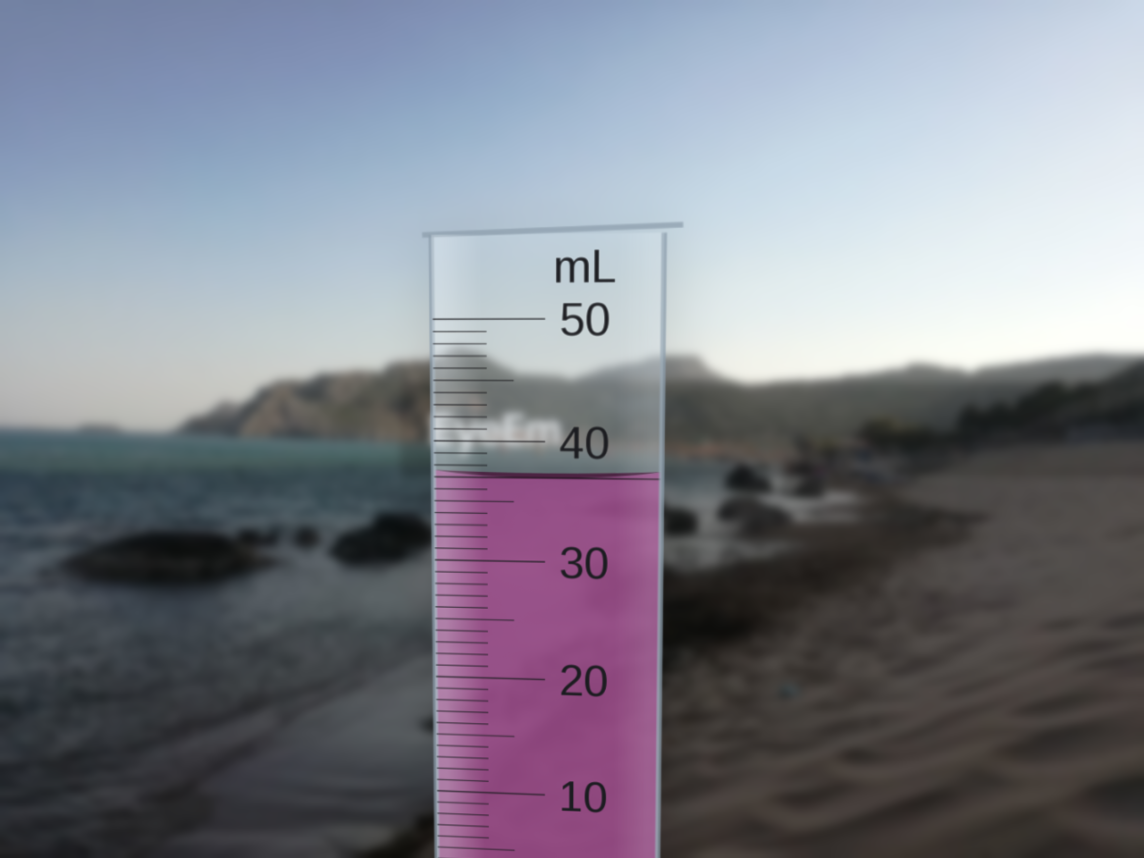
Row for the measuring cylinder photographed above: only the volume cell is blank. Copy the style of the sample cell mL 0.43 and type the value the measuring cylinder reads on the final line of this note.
mL 37
